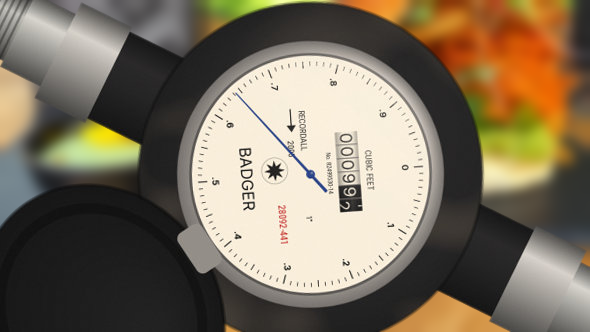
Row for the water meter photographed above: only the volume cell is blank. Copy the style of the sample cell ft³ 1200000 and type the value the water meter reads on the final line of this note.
ft³ 991.64
